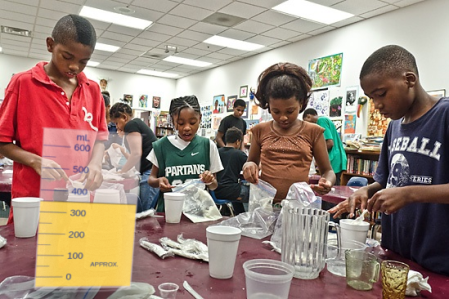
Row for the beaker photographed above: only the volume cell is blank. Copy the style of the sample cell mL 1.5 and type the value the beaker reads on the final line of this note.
mL 350
